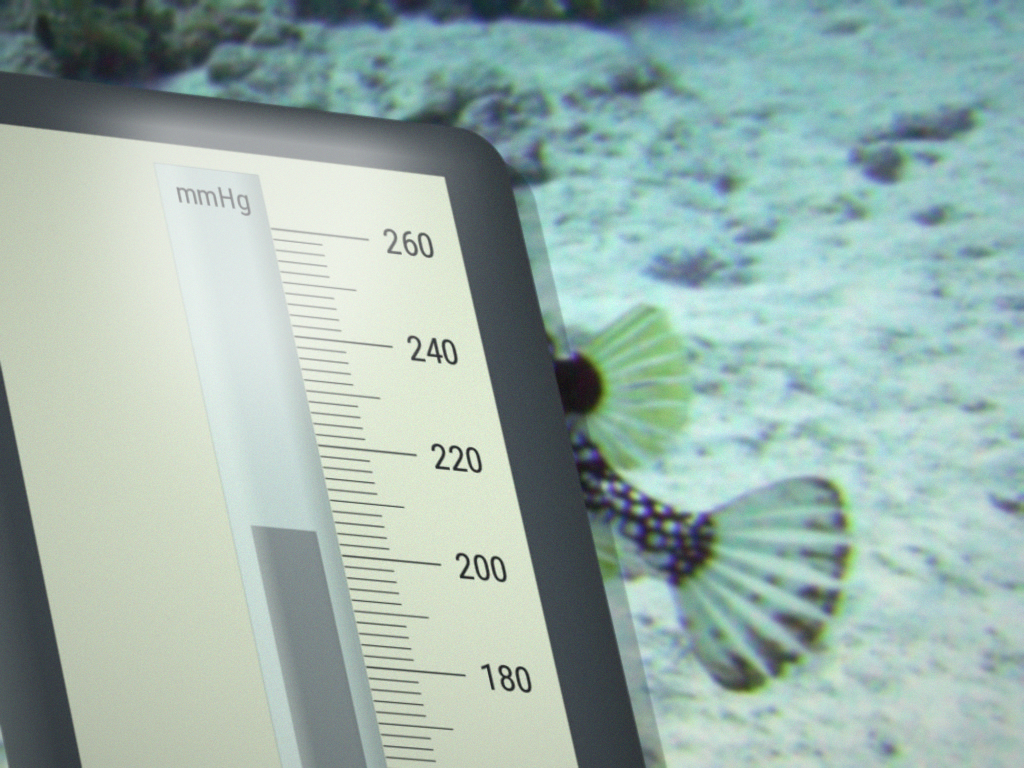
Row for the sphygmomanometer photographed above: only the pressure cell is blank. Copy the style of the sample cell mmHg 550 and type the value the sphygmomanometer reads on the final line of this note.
mmHg 204
